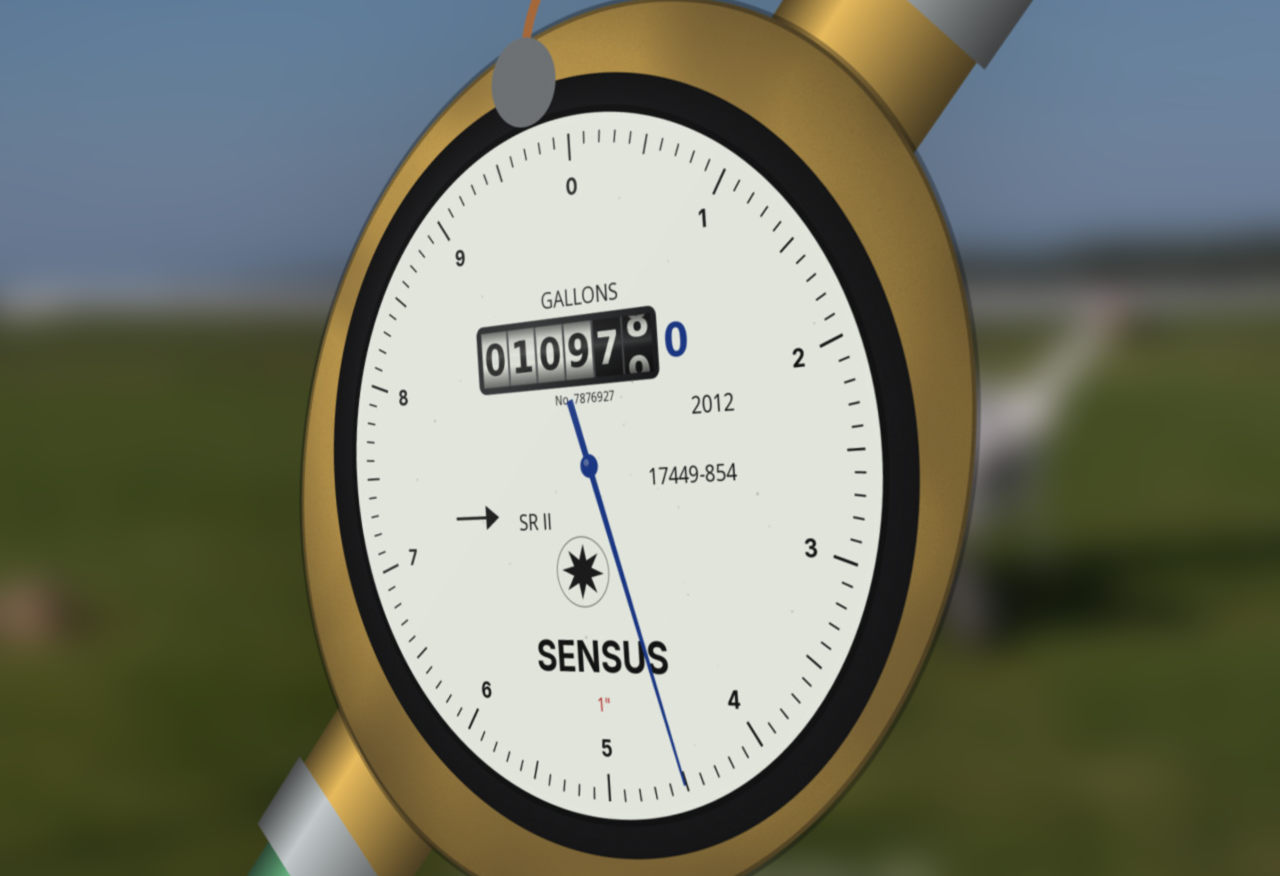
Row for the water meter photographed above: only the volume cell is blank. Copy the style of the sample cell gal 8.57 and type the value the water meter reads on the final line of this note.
gal 109784.5
